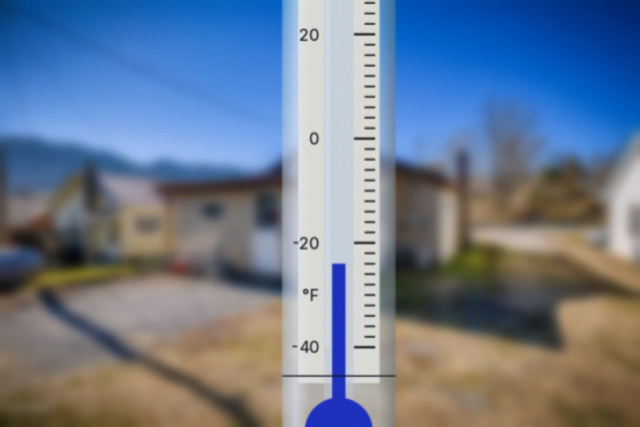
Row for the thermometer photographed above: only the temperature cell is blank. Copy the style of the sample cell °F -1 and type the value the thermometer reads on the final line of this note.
°F -24
